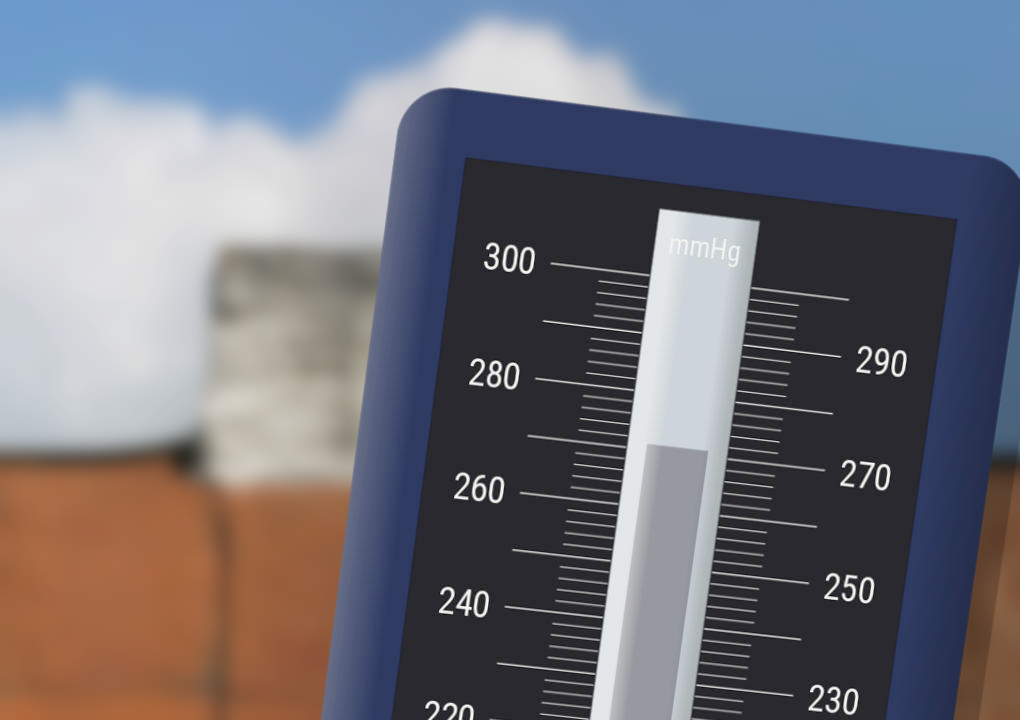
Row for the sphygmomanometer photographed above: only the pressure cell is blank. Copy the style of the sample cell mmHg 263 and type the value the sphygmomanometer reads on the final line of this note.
mmHg 271
